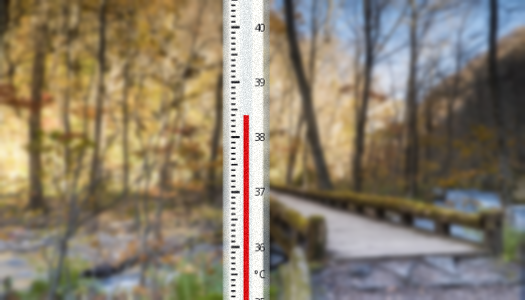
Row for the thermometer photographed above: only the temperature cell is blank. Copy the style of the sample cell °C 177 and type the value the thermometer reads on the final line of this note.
°C 38.4
